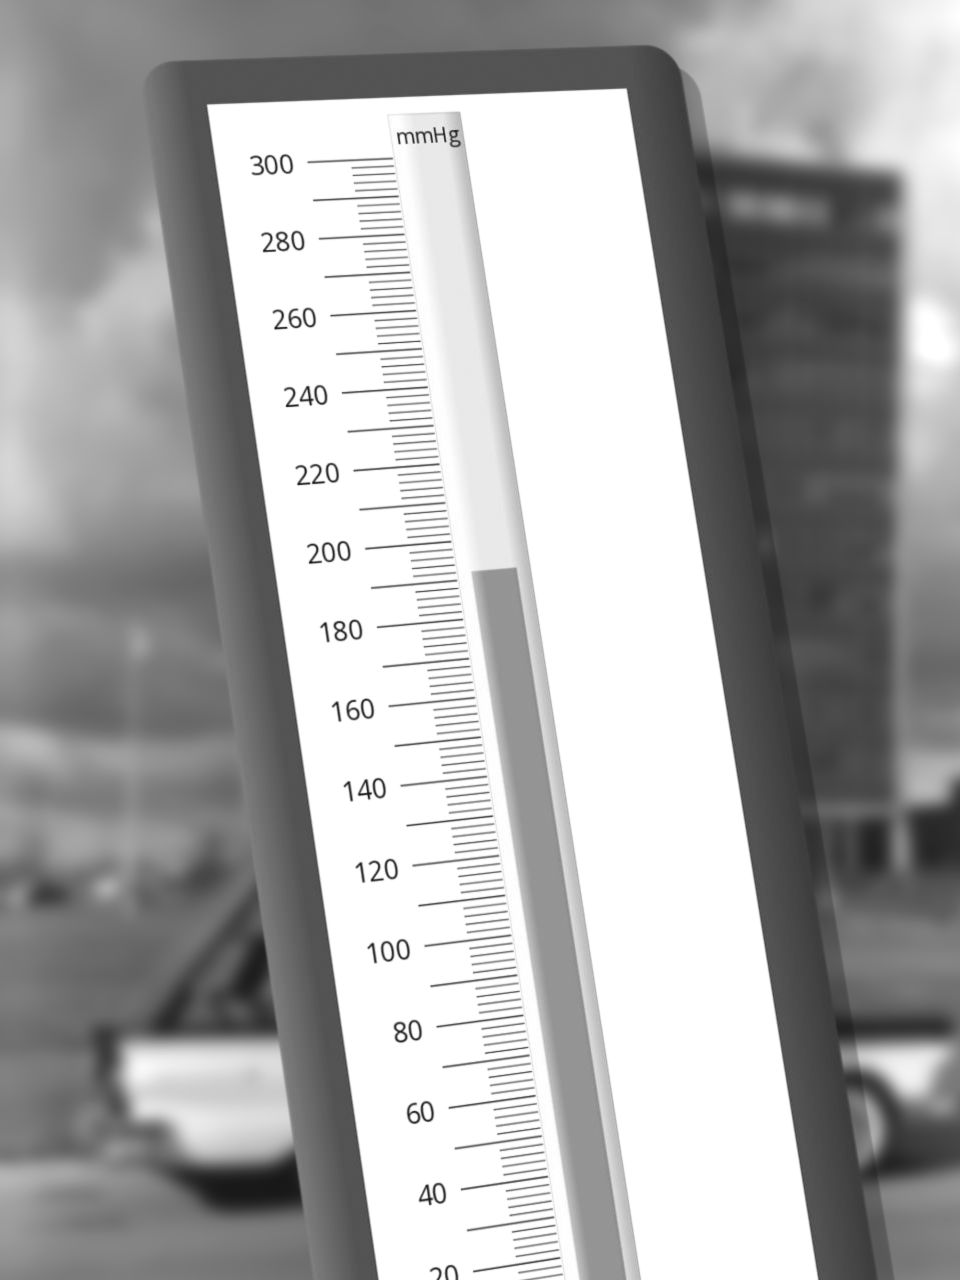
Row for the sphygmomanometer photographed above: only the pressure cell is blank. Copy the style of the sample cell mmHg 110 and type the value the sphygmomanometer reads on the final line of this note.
mmHg 192
